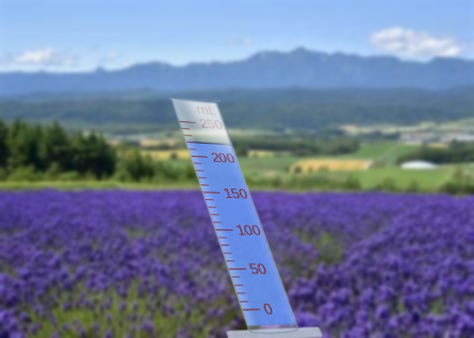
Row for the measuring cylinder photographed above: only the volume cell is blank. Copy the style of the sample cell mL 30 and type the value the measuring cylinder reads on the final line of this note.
mL 220
